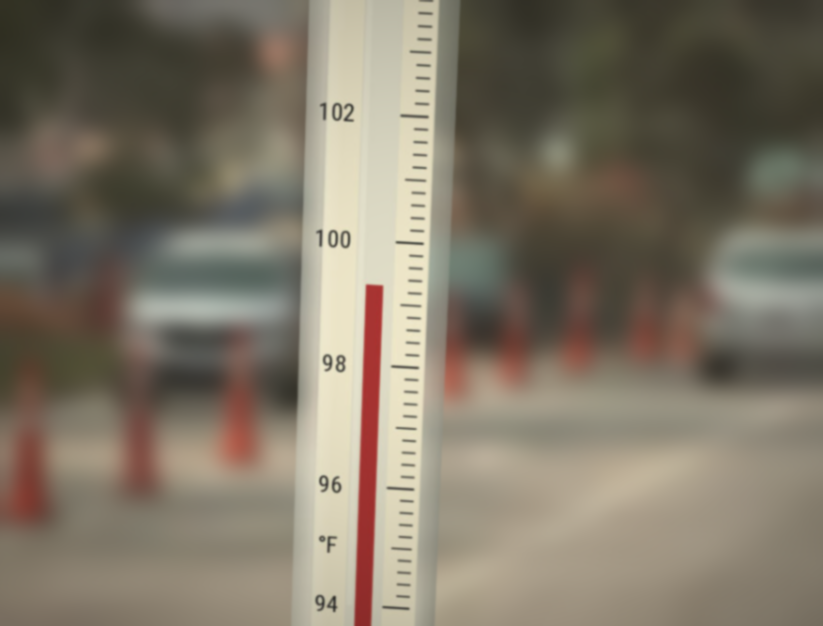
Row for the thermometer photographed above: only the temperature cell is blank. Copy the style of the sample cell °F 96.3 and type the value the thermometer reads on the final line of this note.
°F 99.3
